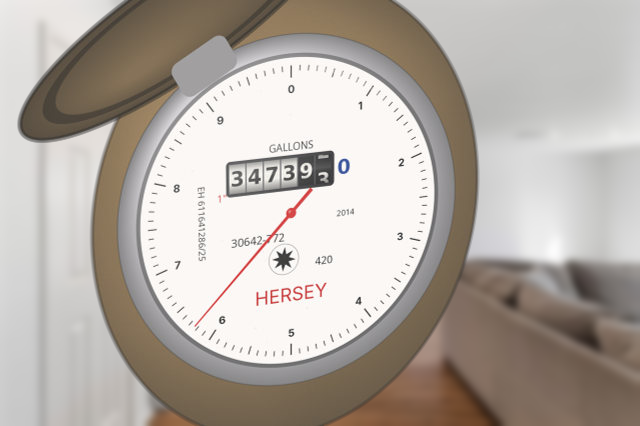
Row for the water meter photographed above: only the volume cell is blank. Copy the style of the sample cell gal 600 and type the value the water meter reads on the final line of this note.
gal 3473926.2
